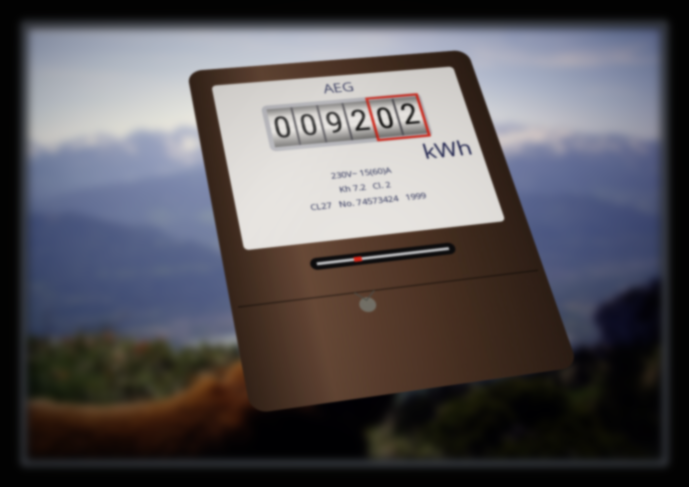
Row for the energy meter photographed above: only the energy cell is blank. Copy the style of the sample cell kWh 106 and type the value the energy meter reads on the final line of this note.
kWh 92.02
